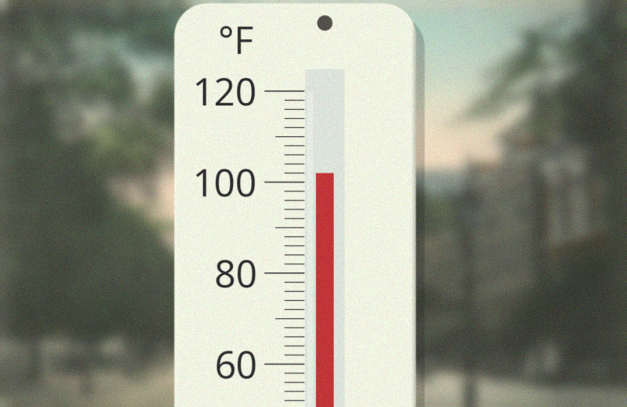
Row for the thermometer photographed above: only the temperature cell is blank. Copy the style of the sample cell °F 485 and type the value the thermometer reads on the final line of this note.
°F 102
